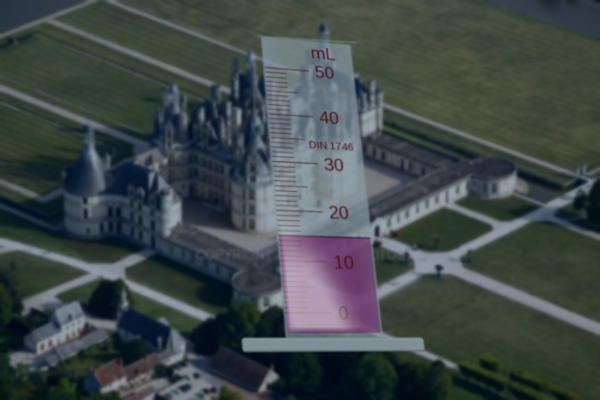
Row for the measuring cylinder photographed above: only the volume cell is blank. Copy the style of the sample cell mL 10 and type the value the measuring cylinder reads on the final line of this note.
mL 15
